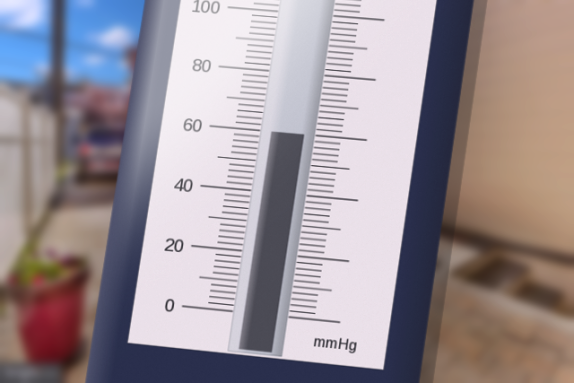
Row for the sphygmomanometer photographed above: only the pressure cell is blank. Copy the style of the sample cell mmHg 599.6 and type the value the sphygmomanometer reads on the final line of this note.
mmHg 60
